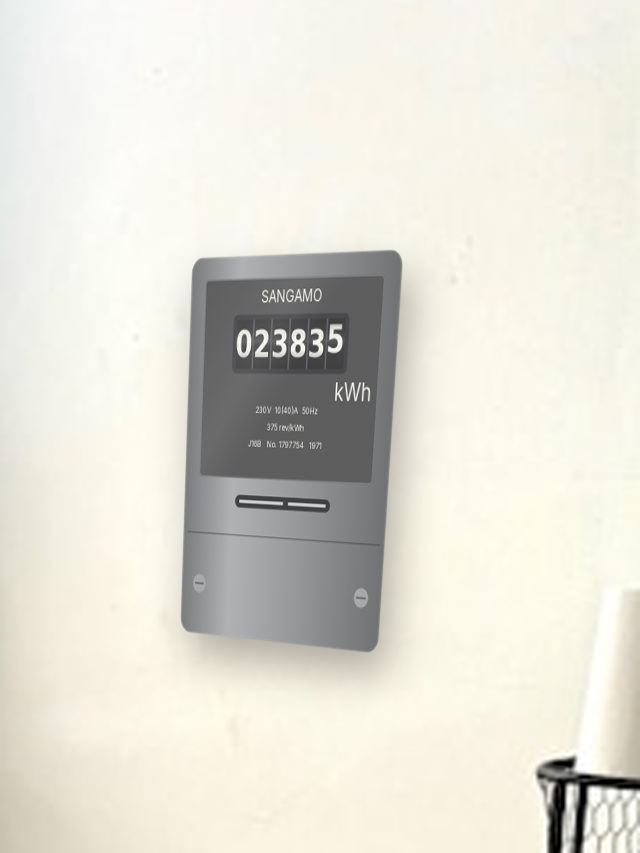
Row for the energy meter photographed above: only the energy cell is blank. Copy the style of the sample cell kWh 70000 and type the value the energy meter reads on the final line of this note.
kWh 23835
